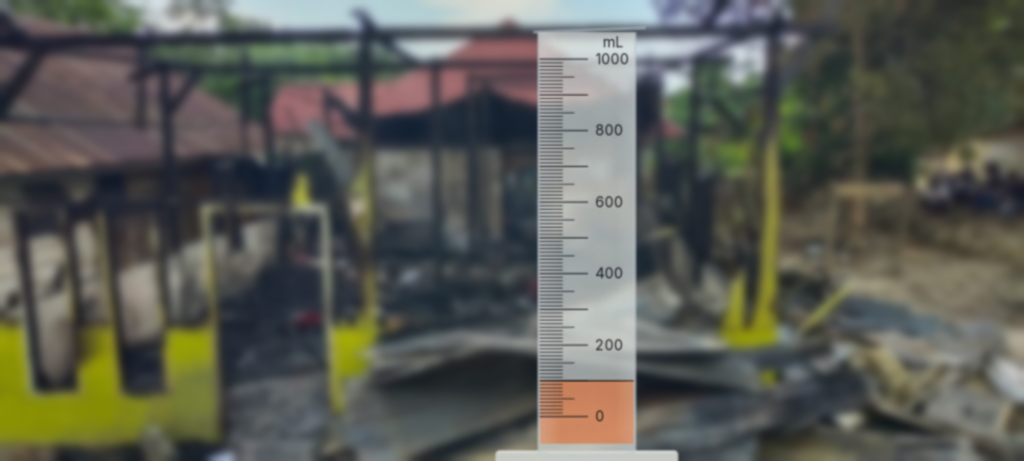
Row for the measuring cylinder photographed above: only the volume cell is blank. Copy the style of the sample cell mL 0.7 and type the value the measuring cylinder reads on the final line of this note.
mL 100
